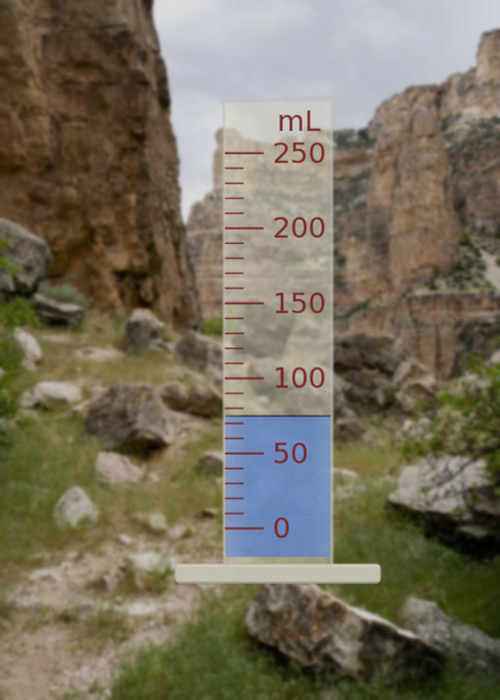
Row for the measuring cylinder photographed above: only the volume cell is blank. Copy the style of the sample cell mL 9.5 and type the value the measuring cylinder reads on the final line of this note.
mL 75
